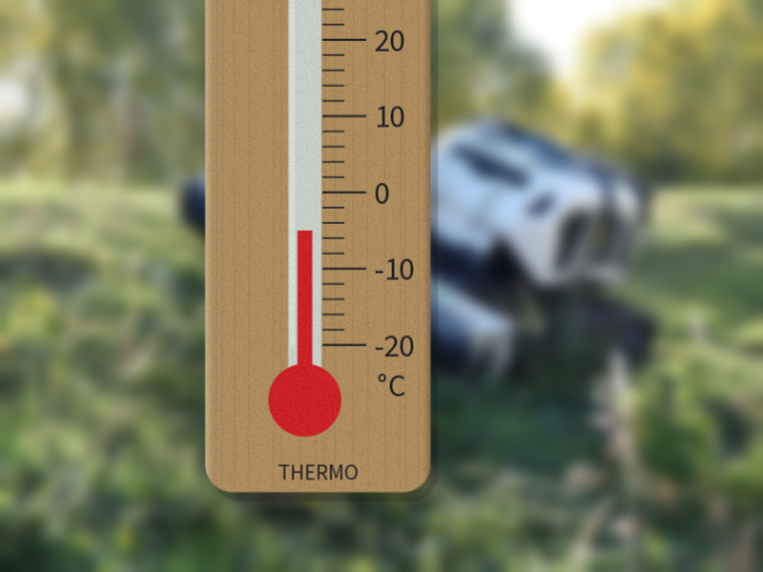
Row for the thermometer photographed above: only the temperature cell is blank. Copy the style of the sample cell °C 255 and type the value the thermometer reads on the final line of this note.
°C -5
